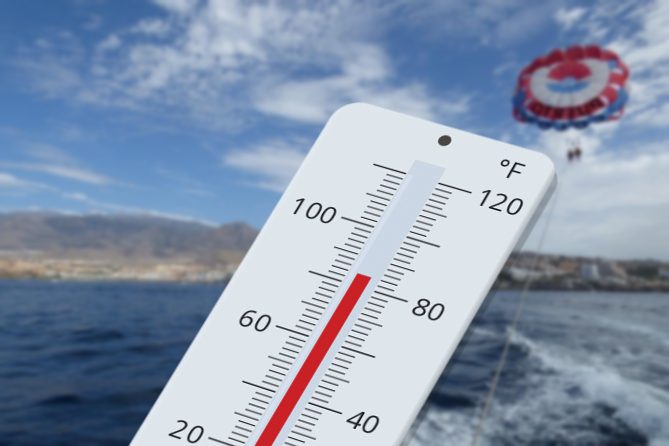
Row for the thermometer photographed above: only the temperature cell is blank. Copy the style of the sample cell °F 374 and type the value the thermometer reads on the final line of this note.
°F 84
